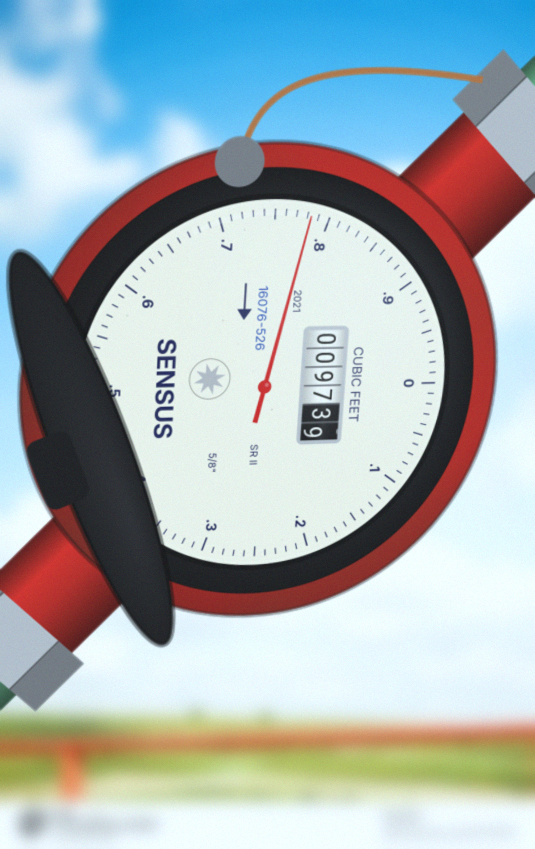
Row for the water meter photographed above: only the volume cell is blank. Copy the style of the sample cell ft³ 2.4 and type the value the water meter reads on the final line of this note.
ft³ 9738.78
